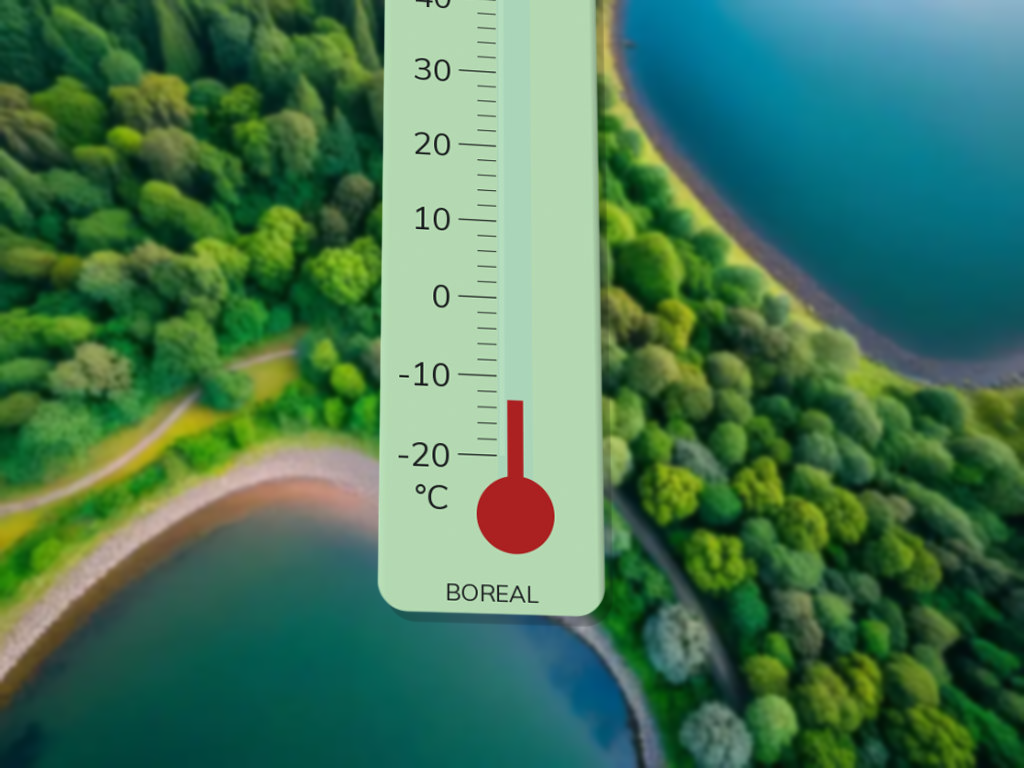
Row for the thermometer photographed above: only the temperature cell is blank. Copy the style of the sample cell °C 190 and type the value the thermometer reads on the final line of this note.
°C -13
